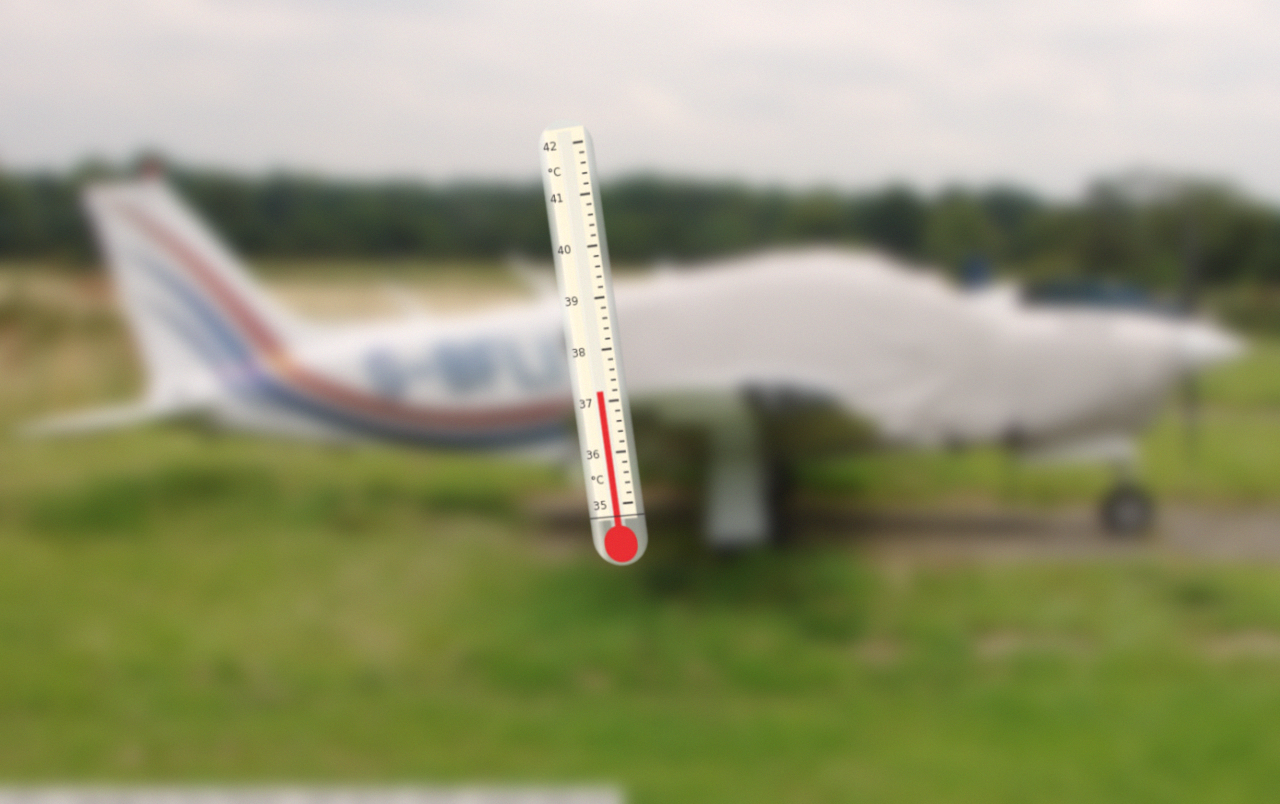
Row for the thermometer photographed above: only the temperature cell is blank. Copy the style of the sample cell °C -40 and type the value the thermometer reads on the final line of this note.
°C 37.2
